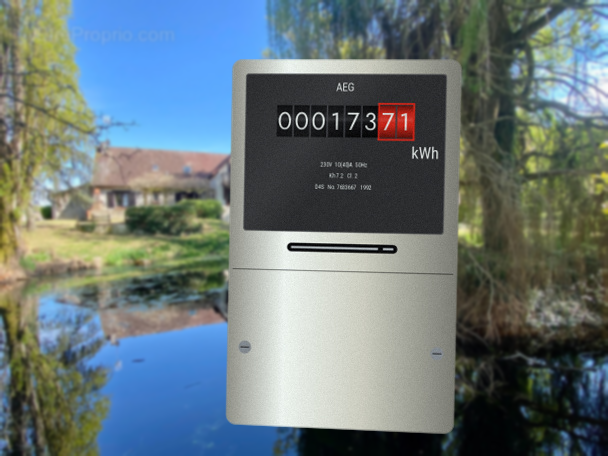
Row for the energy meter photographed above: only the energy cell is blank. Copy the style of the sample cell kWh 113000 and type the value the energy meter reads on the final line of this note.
kWh 173.71
